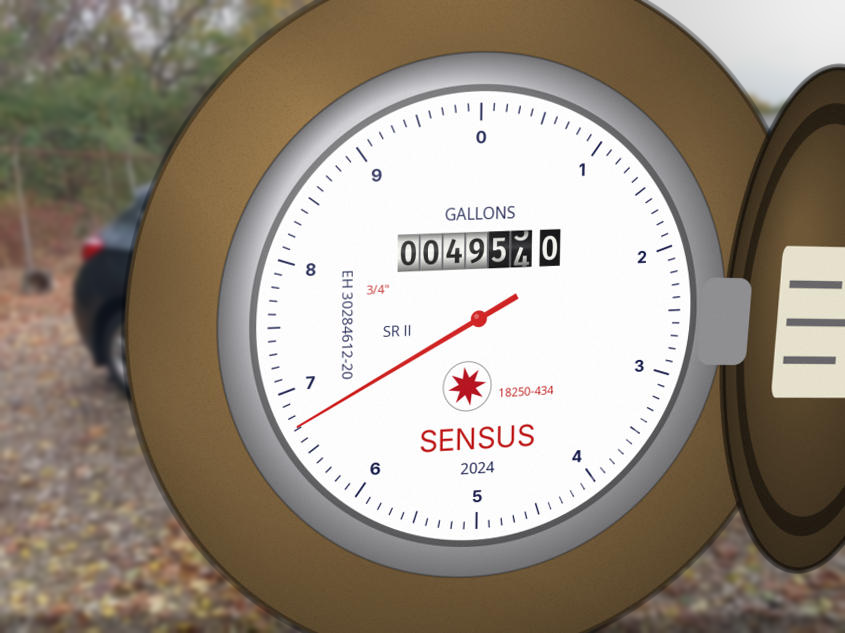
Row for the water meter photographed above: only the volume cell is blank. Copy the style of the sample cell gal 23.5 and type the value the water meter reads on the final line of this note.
gal 49536.7
